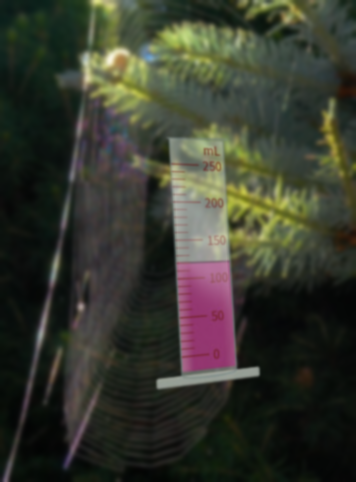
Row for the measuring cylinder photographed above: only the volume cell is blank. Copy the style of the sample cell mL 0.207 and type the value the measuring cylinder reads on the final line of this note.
mL 120
